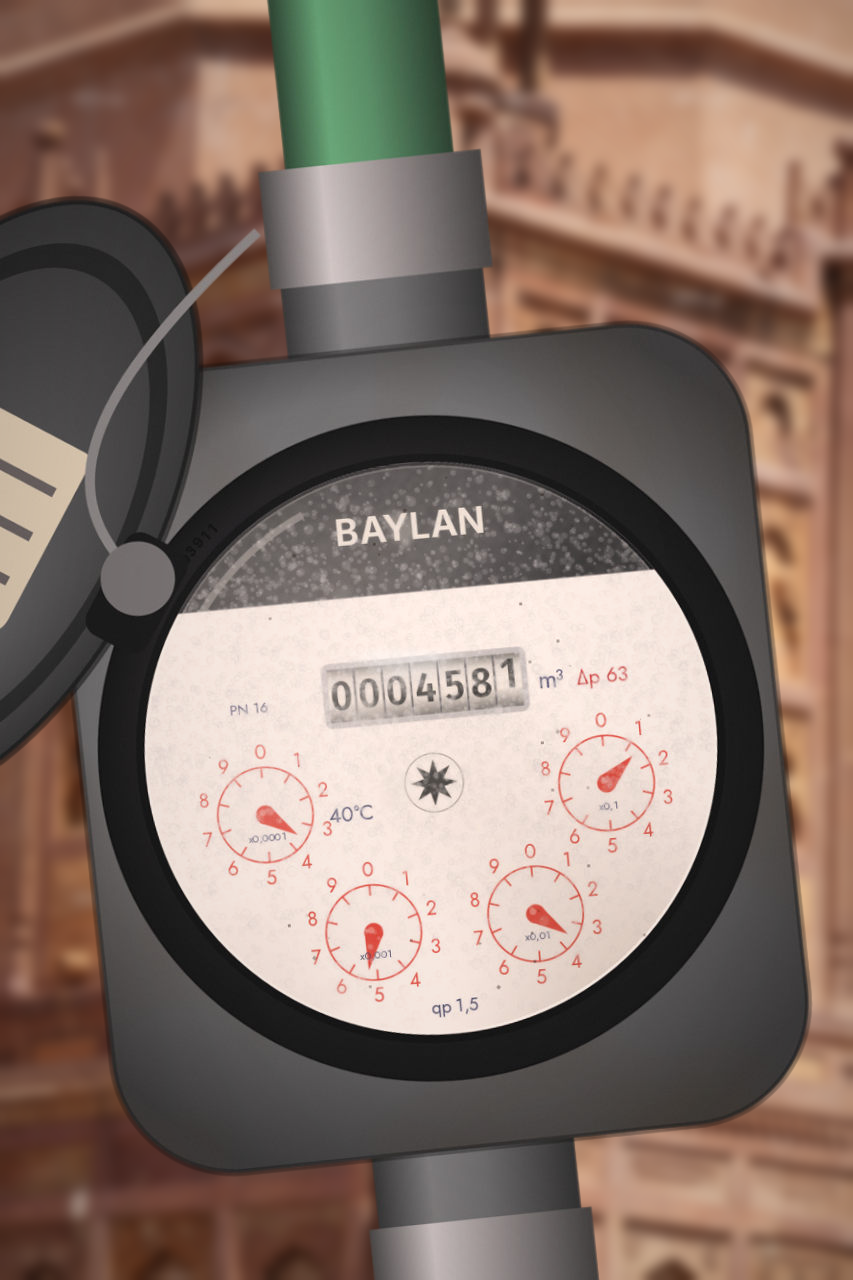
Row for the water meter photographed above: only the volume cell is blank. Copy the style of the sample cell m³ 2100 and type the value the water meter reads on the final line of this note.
m³ 4581.1353
